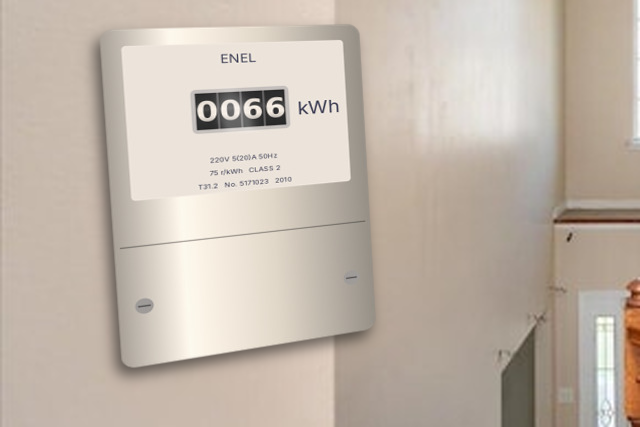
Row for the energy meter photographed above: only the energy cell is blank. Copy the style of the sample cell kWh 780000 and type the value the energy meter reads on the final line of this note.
kWh 66
